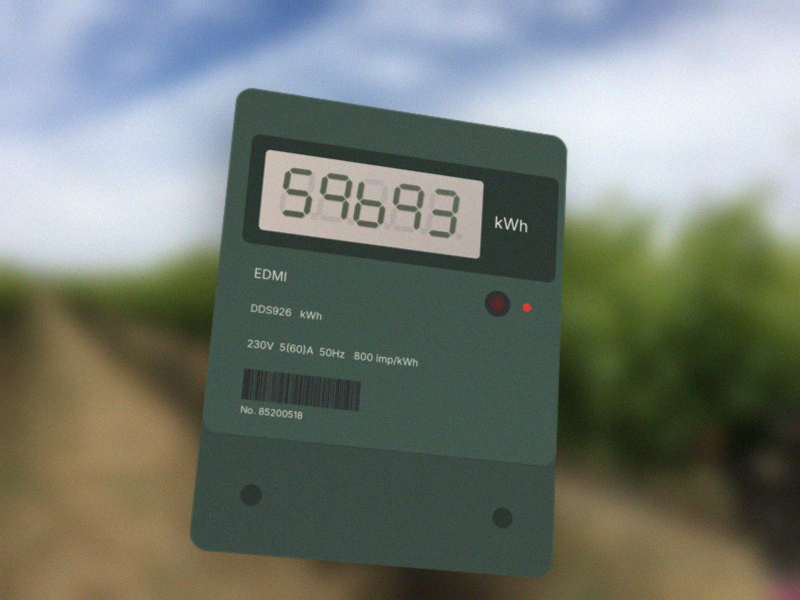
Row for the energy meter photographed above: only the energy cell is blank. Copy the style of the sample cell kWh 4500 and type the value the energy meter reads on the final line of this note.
kWh 59693
